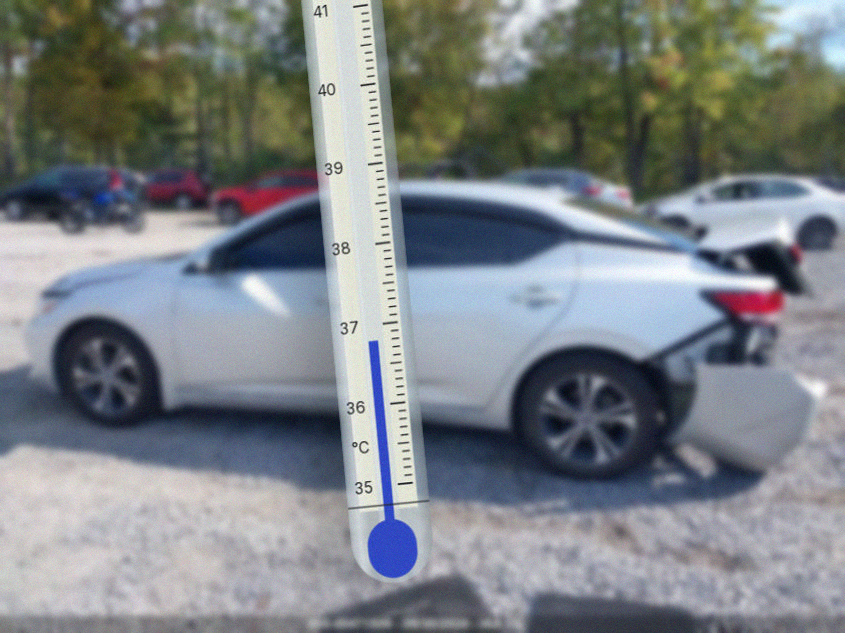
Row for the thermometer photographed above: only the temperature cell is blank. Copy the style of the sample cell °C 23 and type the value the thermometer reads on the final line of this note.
°C 36.8
